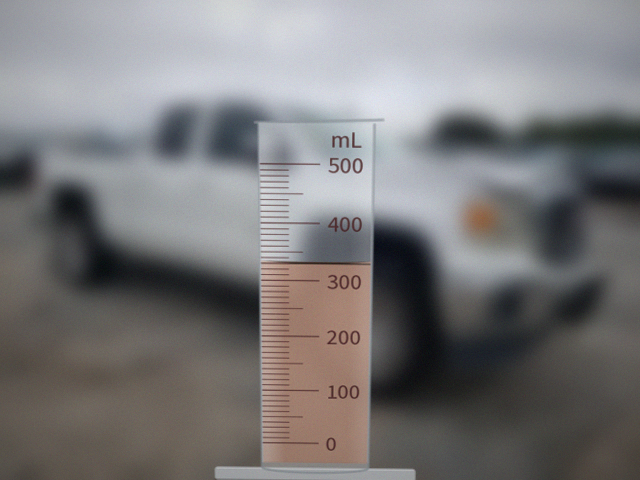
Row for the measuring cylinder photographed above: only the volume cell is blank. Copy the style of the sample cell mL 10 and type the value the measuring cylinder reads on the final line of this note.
mL 330
